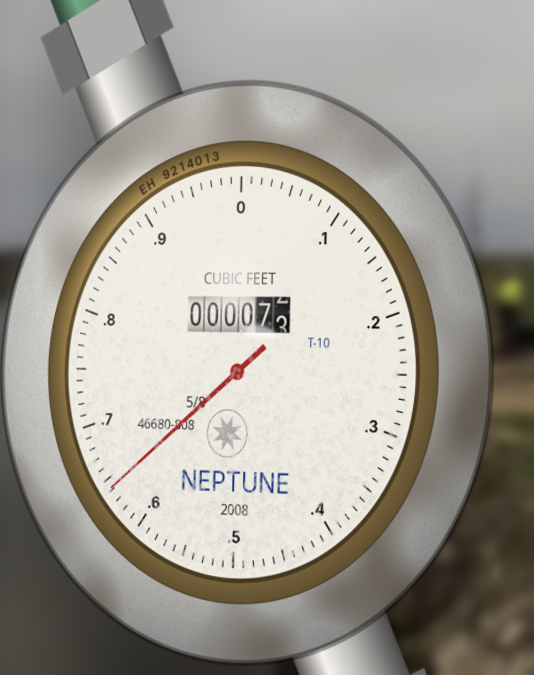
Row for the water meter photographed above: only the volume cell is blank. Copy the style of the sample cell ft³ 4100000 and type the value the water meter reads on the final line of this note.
ft³ 72.64
